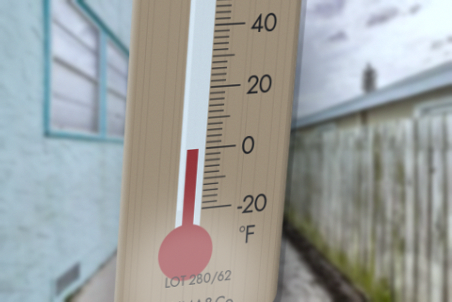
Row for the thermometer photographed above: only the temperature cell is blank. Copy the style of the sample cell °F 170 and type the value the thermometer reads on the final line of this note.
°F 0
